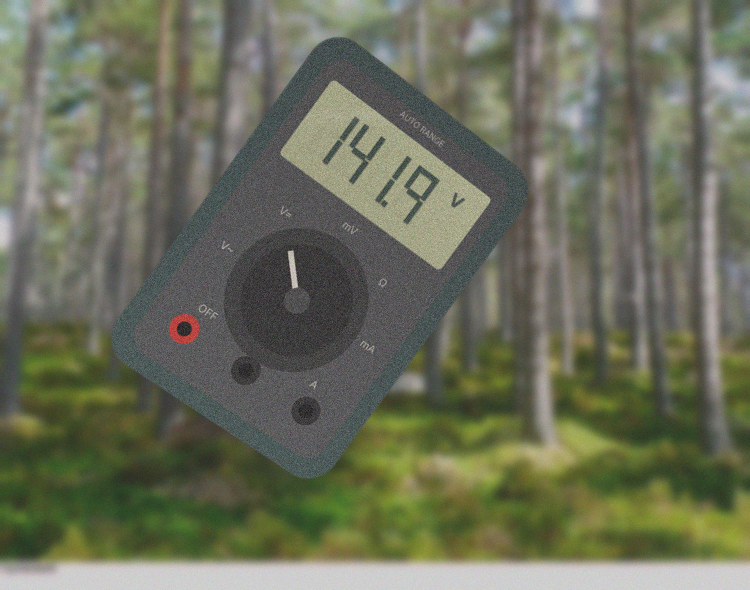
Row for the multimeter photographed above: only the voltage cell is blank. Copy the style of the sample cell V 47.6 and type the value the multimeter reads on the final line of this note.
V 141.9
